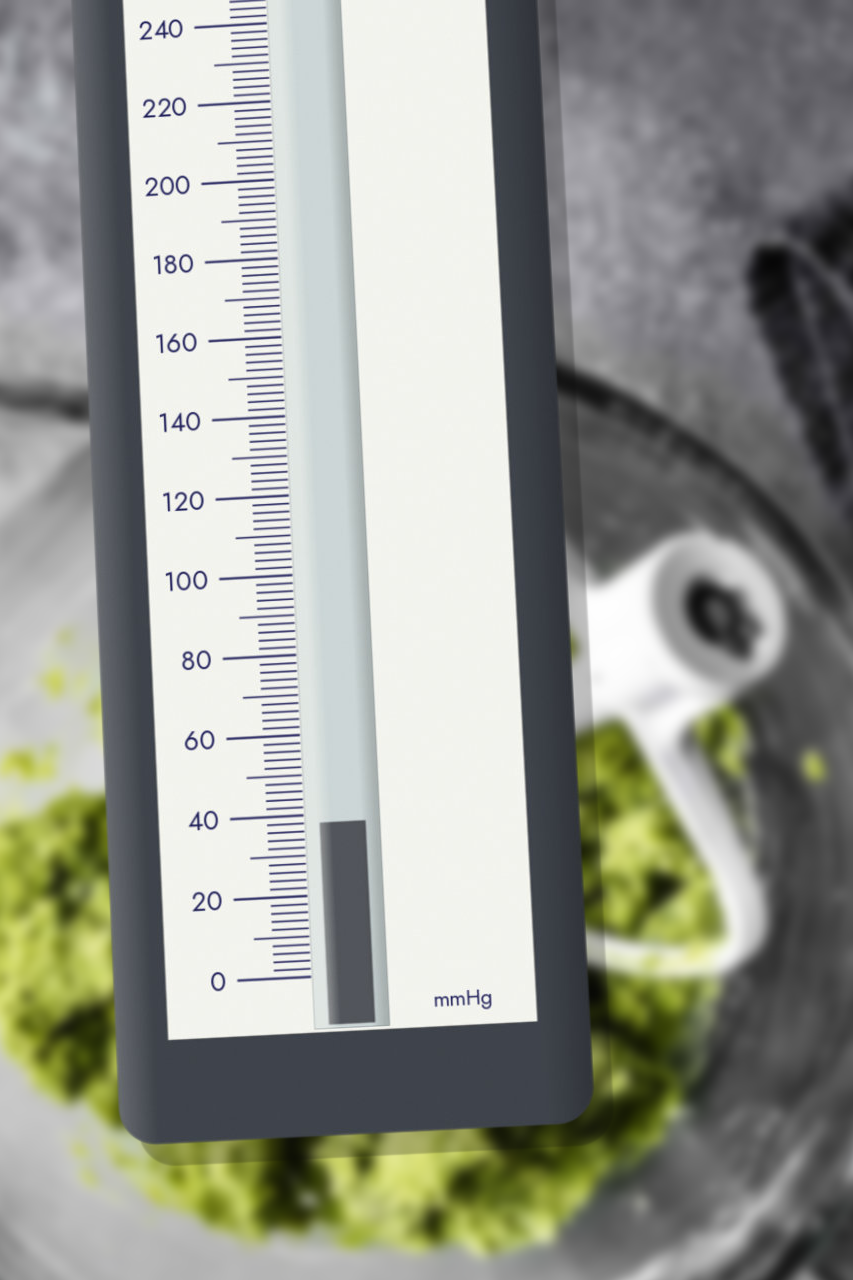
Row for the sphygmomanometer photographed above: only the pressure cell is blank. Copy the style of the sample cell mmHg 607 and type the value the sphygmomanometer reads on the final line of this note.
mmHg 38
